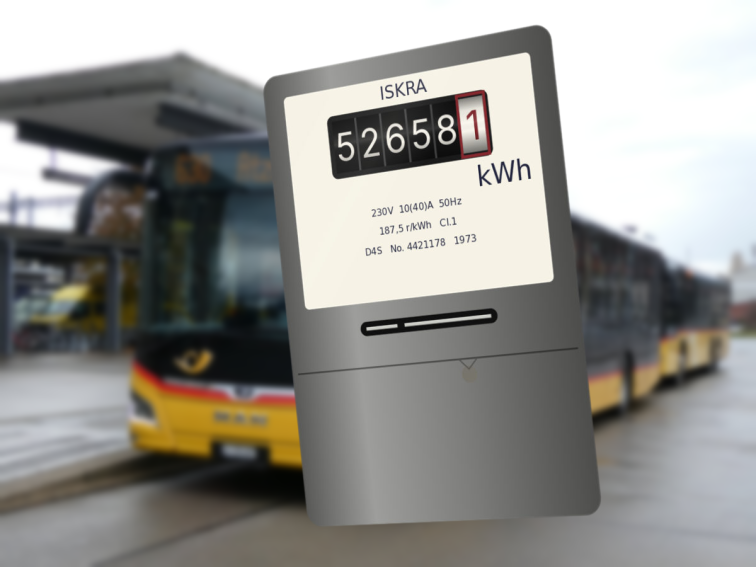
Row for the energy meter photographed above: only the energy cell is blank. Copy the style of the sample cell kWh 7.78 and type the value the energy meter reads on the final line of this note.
kWh 52658.1
